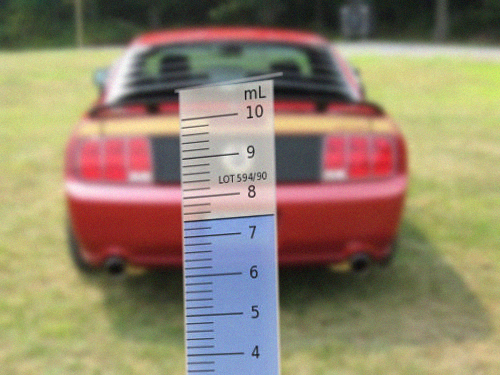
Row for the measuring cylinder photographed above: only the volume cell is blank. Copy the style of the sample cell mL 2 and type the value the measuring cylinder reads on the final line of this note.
mL 7.4
